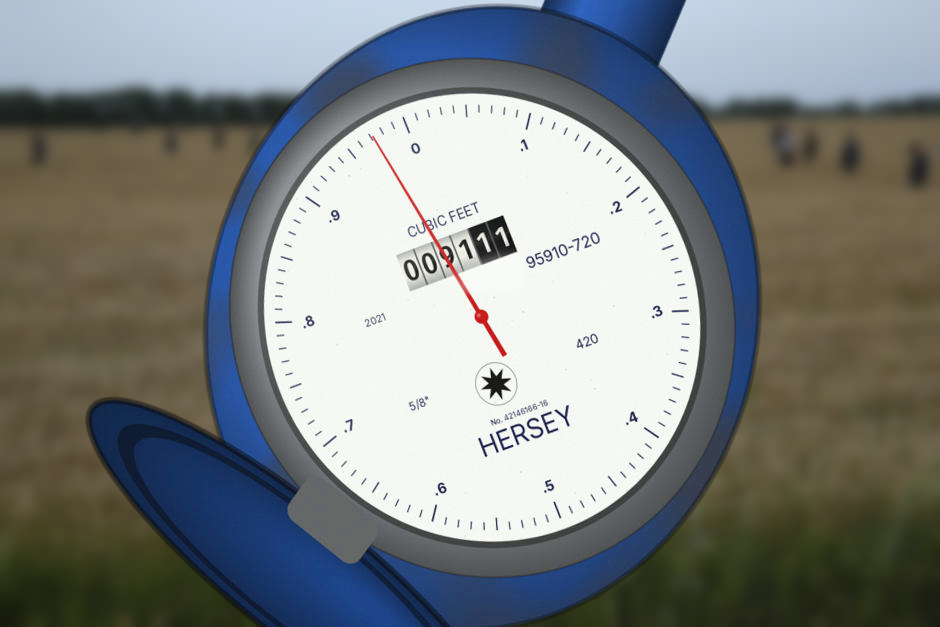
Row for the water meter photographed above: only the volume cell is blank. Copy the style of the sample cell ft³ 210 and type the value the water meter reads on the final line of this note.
ft³ 9110.97
